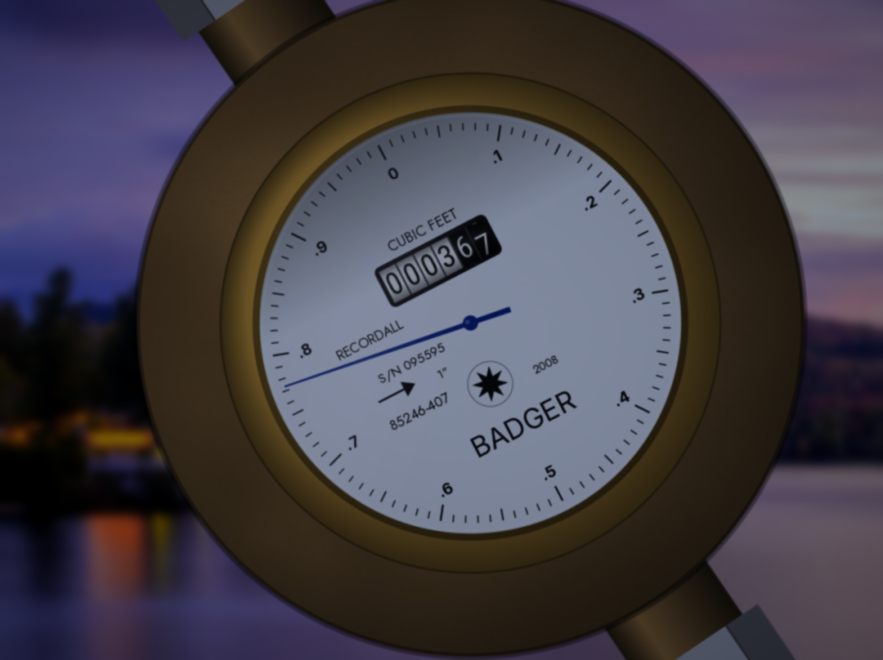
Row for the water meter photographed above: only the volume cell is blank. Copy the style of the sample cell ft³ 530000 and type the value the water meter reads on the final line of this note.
ft³ 366.77
